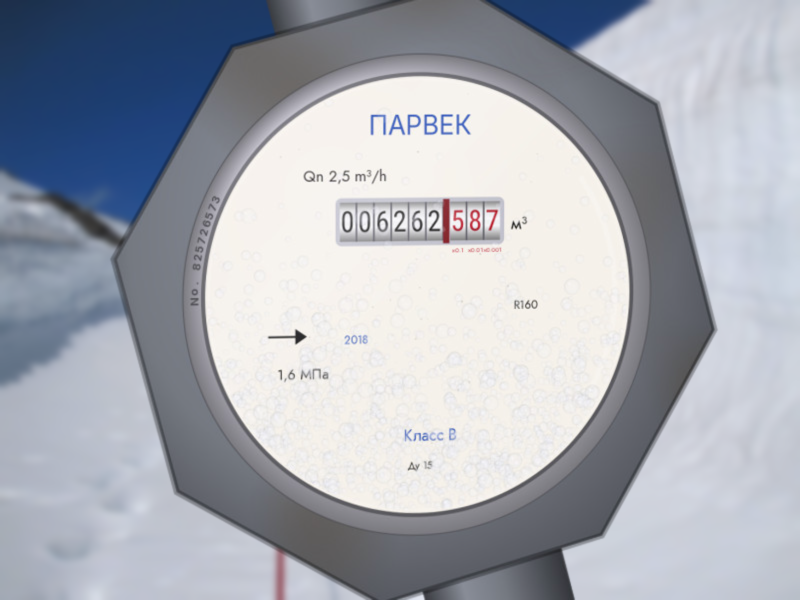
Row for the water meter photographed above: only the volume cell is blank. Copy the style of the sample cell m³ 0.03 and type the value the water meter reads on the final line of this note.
m³ 6262.587
